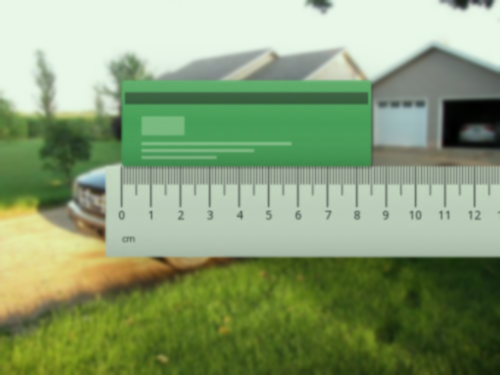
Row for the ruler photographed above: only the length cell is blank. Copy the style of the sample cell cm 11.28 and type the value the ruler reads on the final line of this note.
cm 8.5
